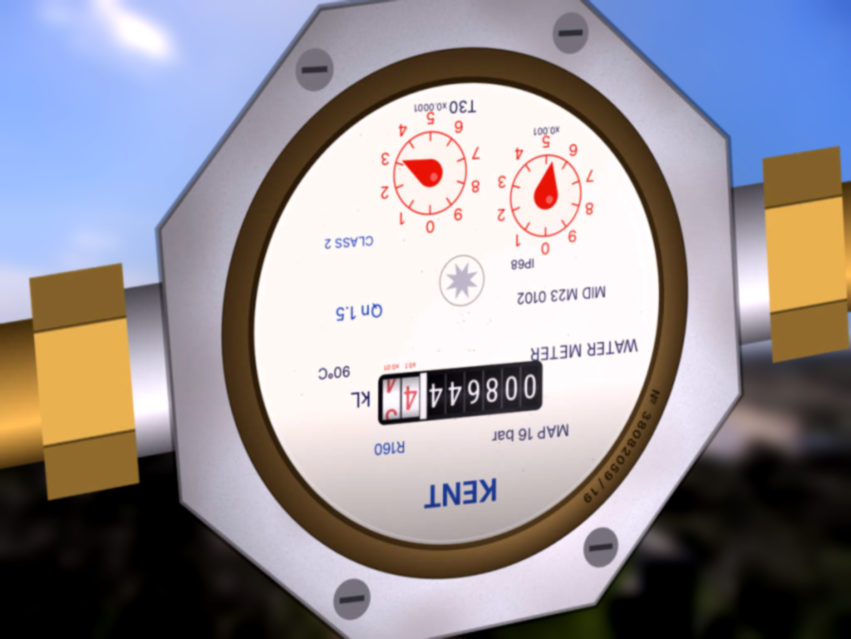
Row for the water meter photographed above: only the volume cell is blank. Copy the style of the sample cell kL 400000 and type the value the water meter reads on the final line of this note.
kL 8644.4353
